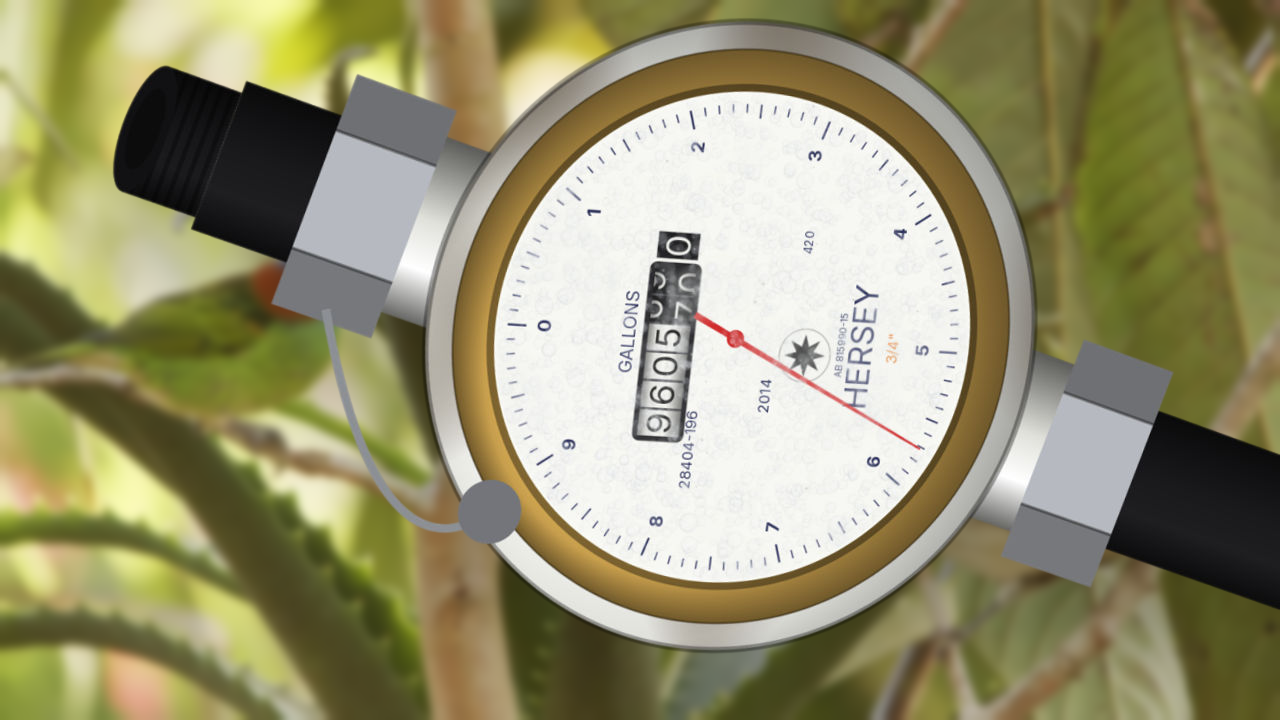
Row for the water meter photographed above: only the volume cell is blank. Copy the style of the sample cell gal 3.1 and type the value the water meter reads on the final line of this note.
gal 9605695.7
